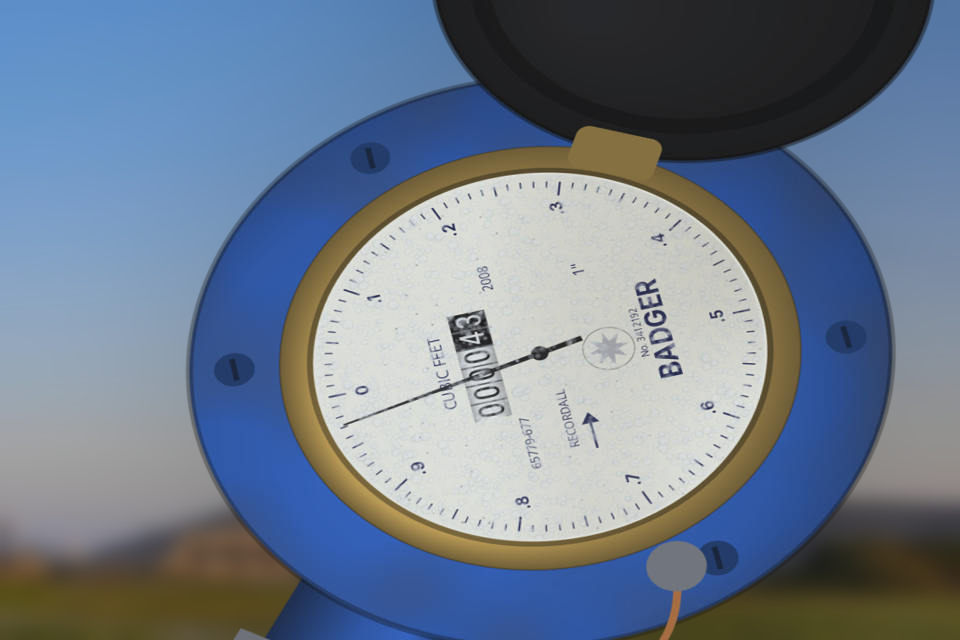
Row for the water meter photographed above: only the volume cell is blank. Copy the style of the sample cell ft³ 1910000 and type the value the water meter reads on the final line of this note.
ft³ 42.97
